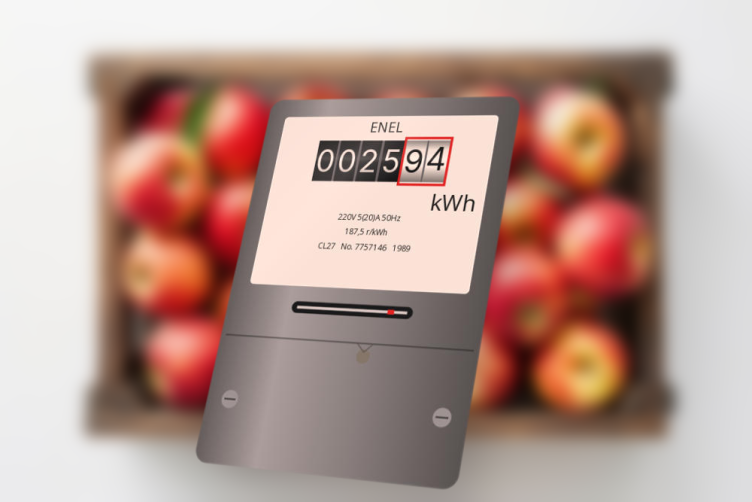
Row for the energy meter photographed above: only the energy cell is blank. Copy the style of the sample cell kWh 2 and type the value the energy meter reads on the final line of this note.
kWh 25.94
